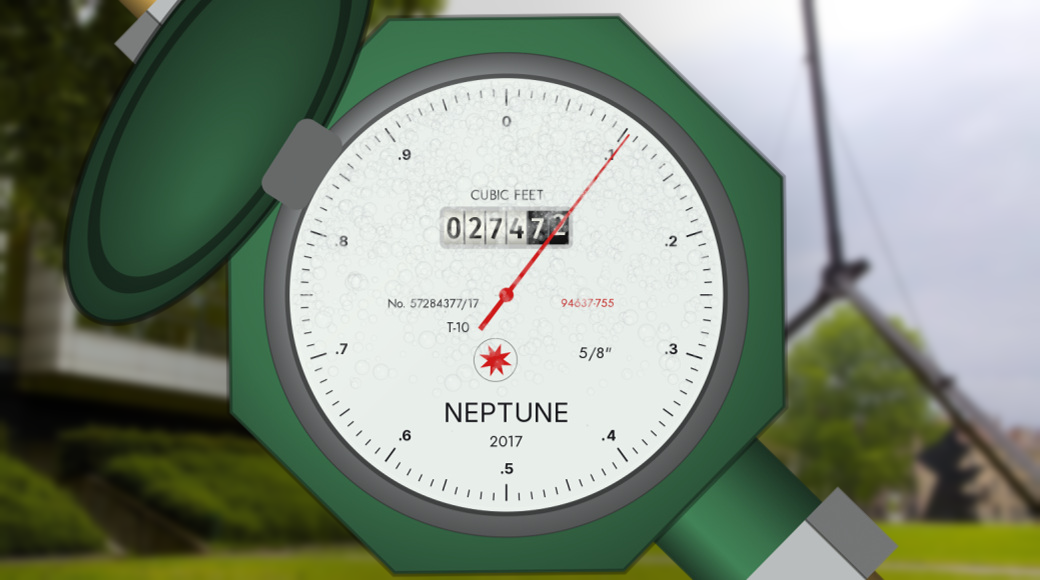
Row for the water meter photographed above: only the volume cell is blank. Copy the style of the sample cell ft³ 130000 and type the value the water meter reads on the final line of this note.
ft³ 27472.10
